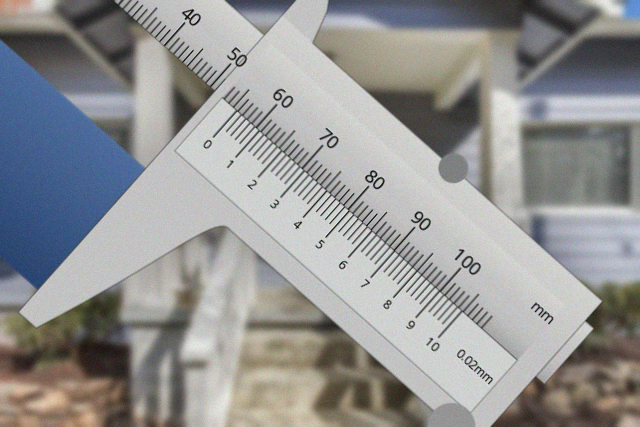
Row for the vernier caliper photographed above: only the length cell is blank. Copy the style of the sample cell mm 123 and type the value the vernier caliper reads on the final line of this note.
mm 55.8
